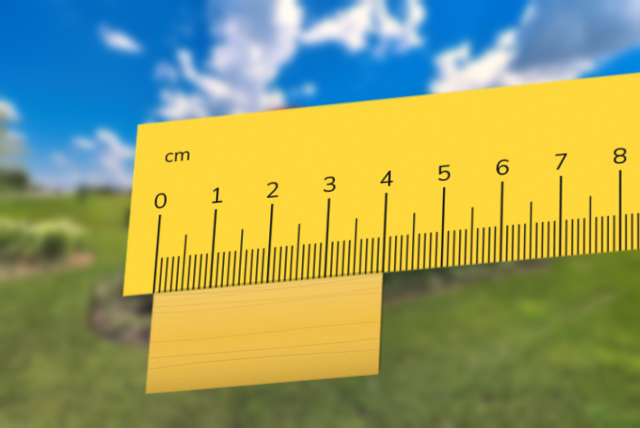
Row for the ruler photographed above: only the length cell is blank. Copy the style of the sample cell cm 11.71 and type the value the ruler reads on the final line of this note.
cm 4
